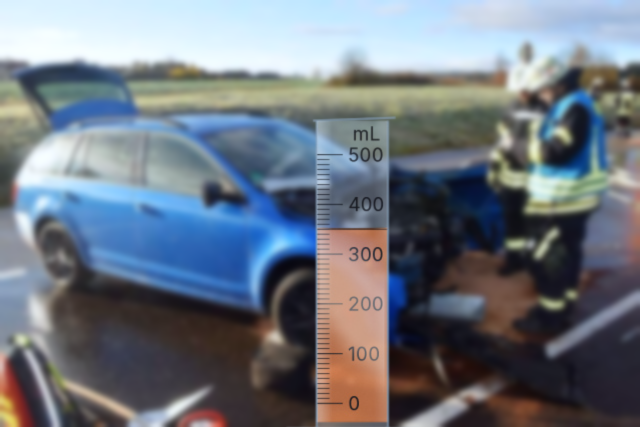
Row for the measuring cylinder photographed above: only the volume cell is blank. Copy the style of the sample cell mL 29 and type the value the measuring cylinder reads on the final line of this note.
mL 350
